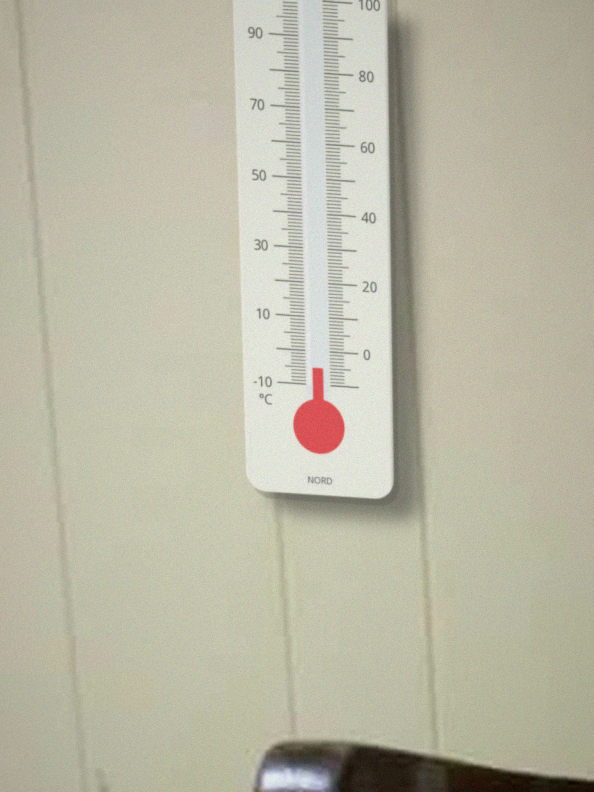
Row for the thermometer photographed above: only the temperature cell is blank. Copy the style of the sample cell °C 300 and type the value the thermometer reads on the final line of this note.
°C -5
